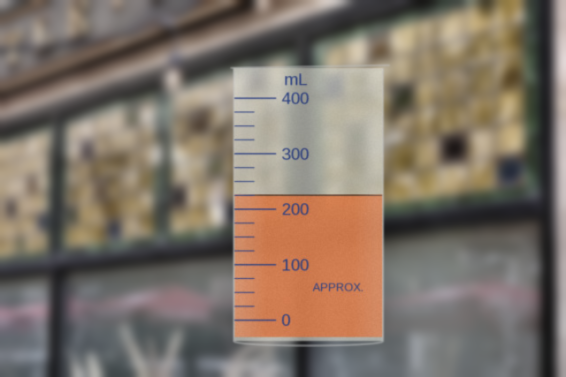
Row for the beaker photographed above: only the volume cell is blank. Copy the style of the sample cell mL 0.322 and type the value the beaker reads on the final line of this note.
mL 225
